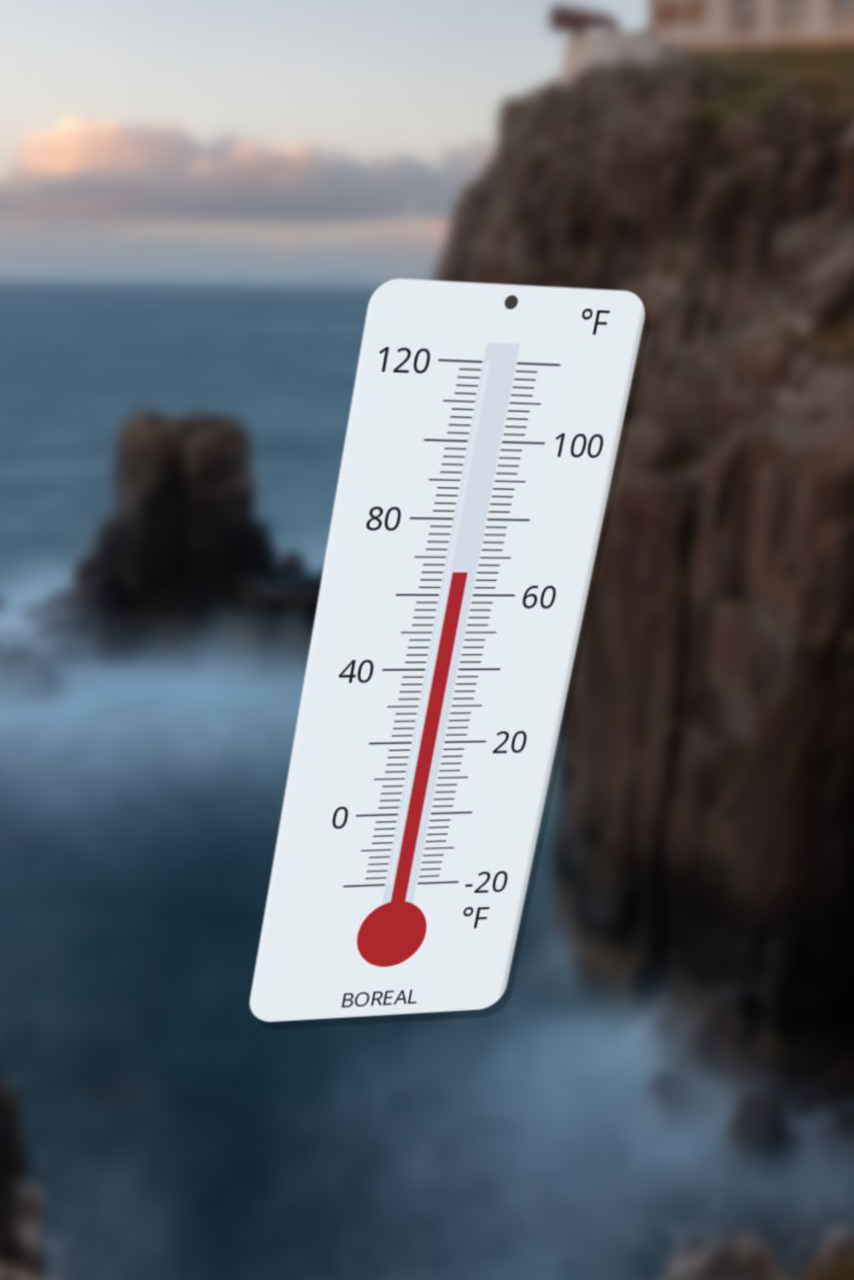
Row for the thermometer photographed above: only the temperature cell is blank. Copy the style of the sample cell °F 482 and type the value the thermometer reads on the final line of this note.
°F 66
